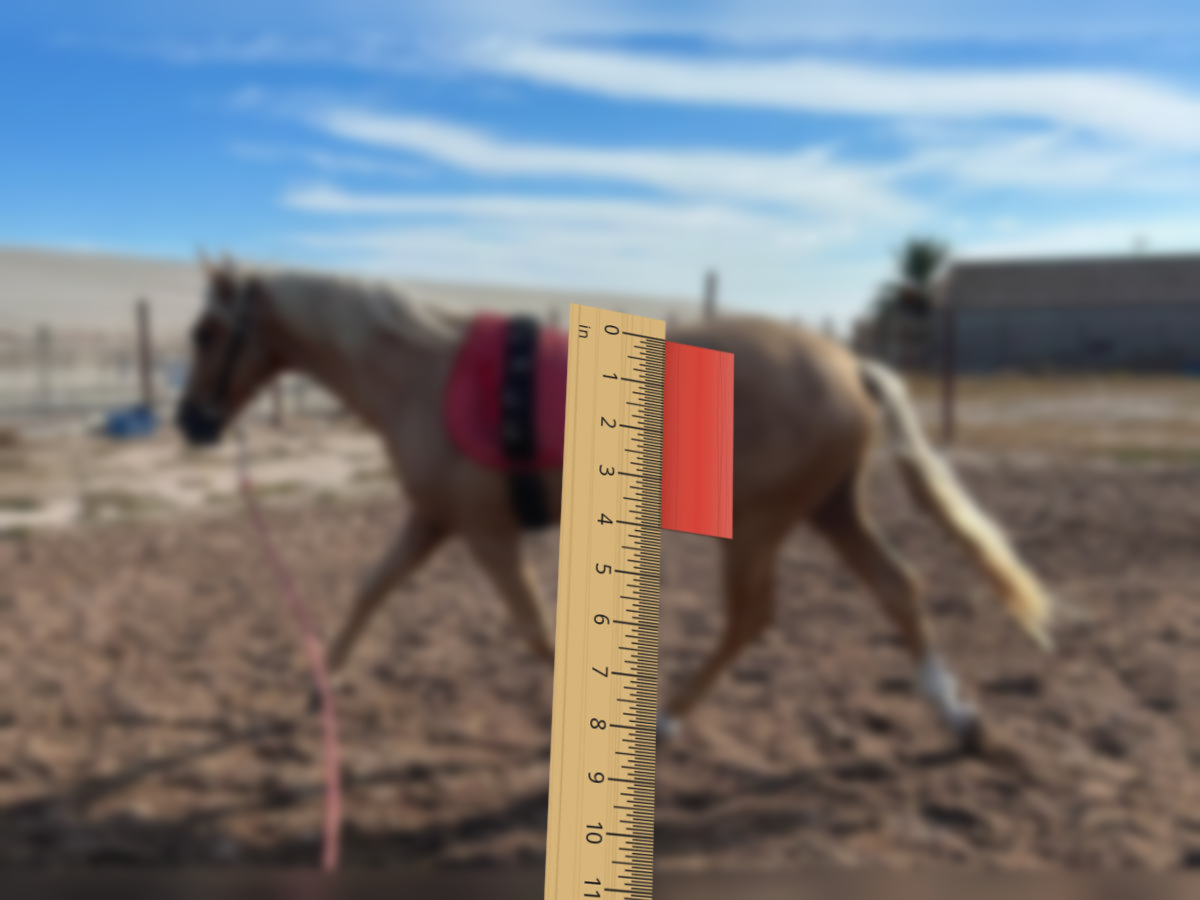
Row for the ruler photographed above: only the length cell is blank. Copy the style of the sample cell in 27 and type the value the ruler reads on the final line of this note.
in 4
